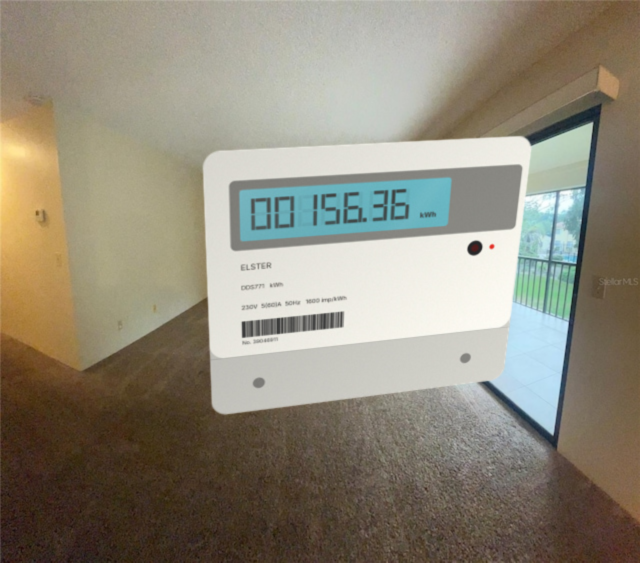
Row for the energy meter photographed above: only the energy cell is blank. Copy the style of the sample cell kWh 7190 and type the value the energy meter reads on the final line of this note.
kWh 156.36
